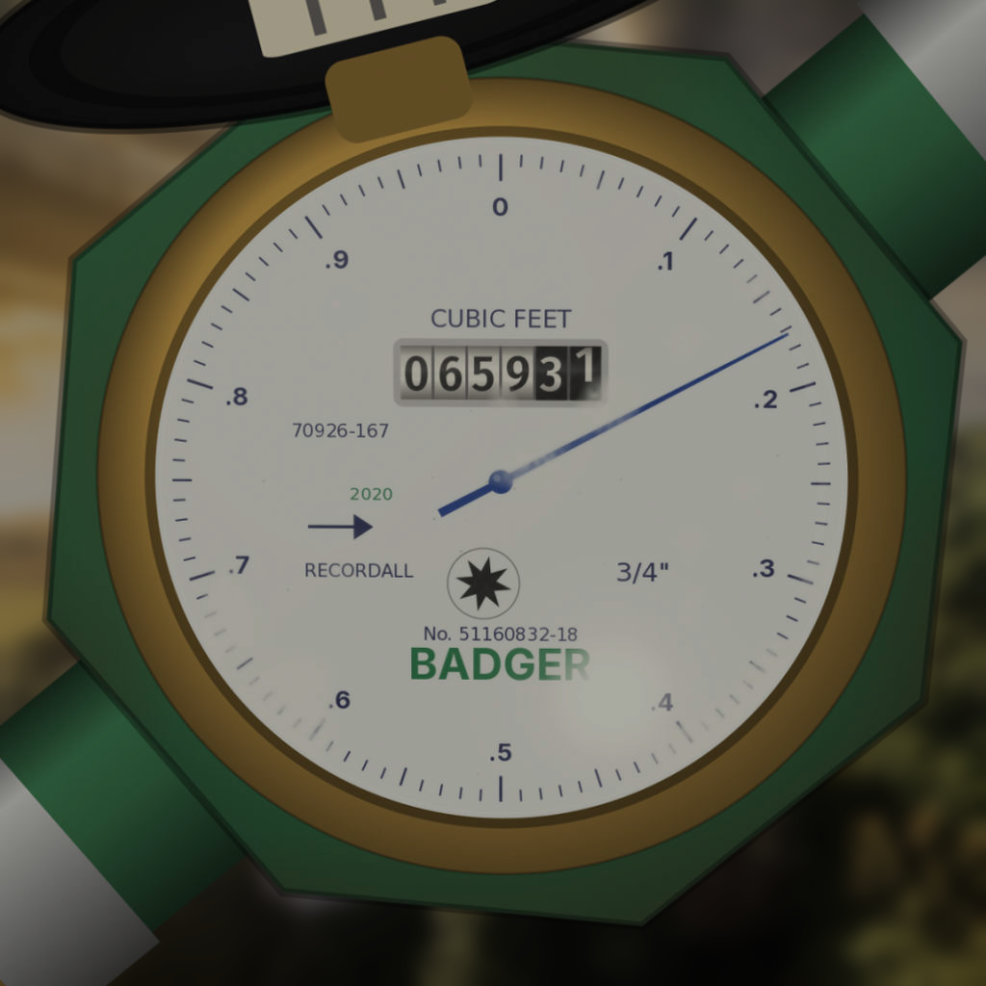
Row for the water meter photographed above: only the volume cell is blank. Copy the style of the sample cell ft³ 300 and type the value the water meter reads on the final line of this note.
ft³ 65931.17
